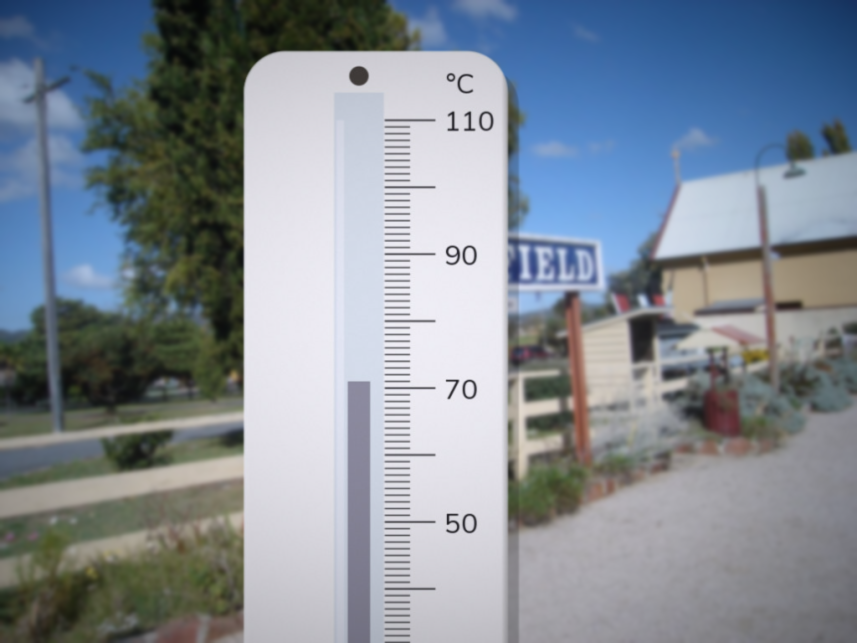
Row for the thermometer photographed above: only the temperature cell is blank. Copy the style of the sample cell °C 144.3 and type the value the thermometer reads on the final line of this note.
°C 71
